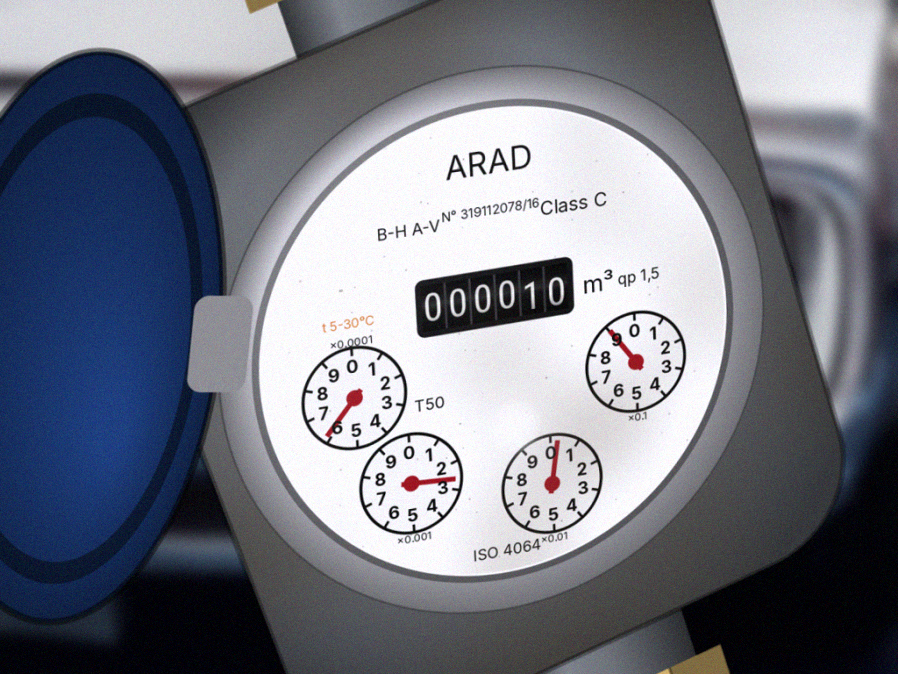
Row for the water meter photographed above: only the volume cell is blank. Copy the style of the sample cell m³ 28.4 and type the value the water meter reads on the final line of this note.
m³ 9.9026
